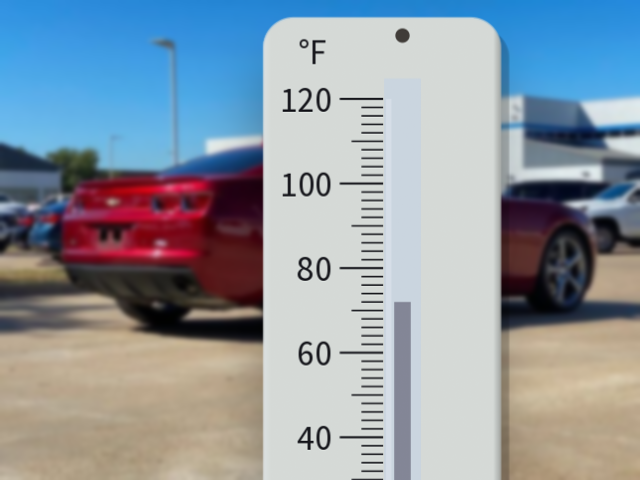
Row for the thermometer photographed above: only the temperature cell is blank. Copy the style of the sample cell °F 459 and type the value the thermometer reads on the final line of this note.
°F 72
